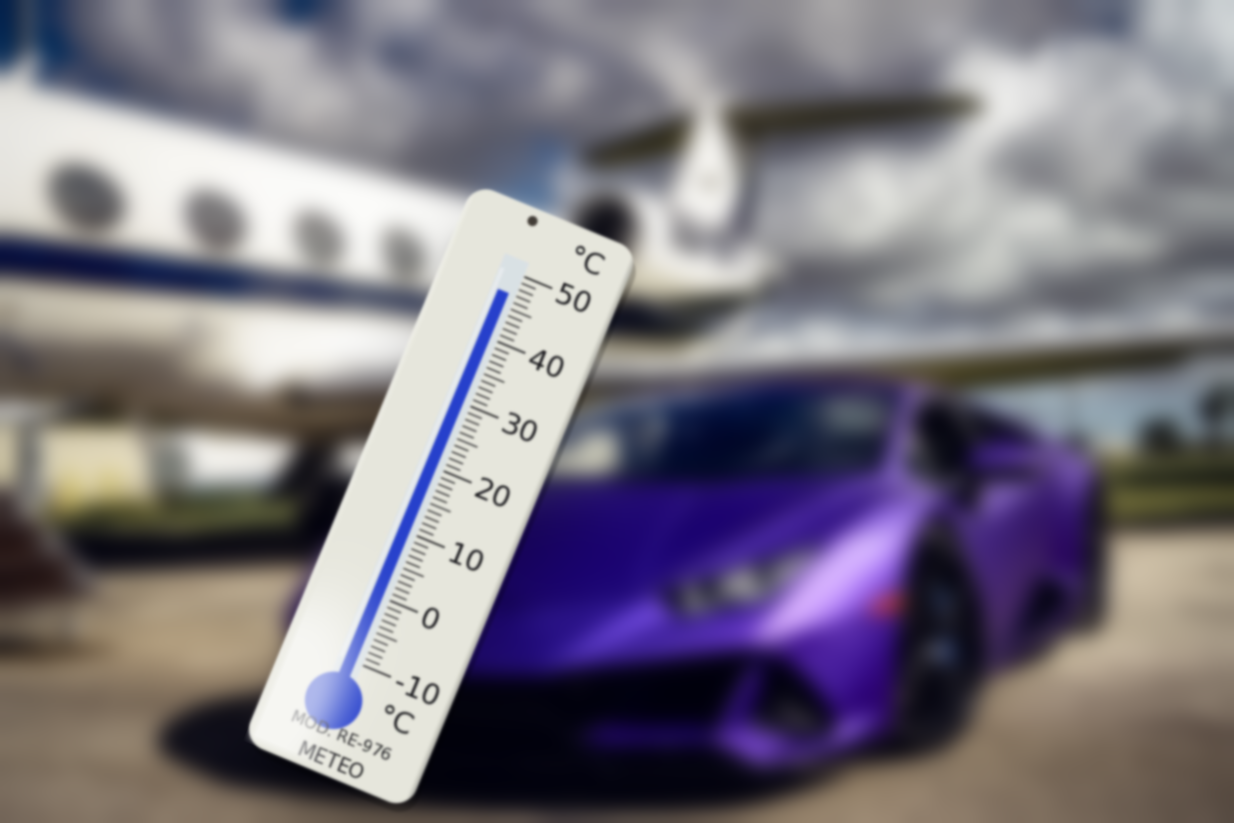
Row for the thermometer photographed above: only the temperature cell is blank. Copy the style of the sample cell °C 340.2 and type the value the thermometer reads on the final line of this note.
°C 47
